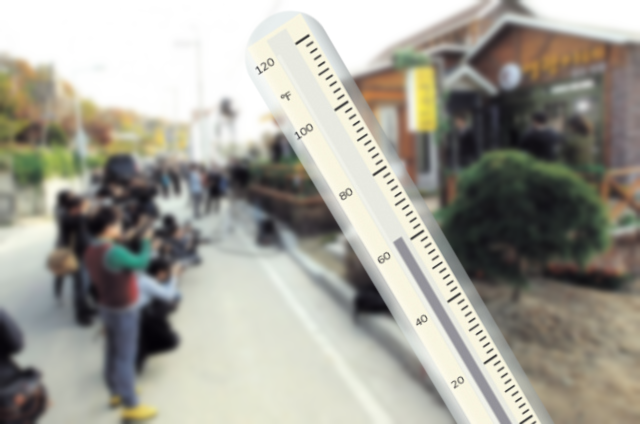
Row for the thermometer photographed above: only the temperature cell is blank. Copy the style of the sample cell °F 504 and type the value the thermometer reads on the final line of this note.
°F 62
